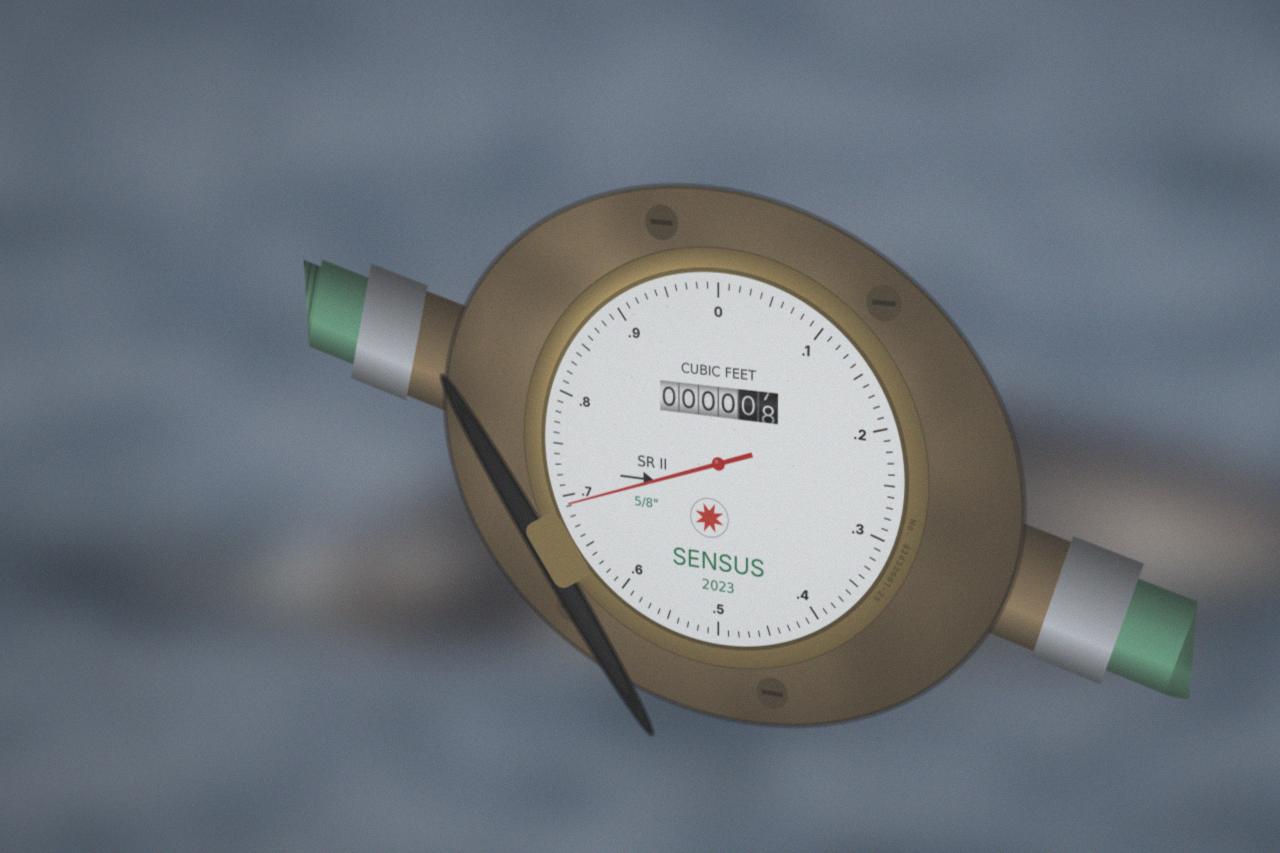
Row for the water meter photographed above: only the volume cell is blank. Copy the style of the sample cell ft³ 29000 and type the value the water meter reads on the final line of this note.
ft³ 7.69
